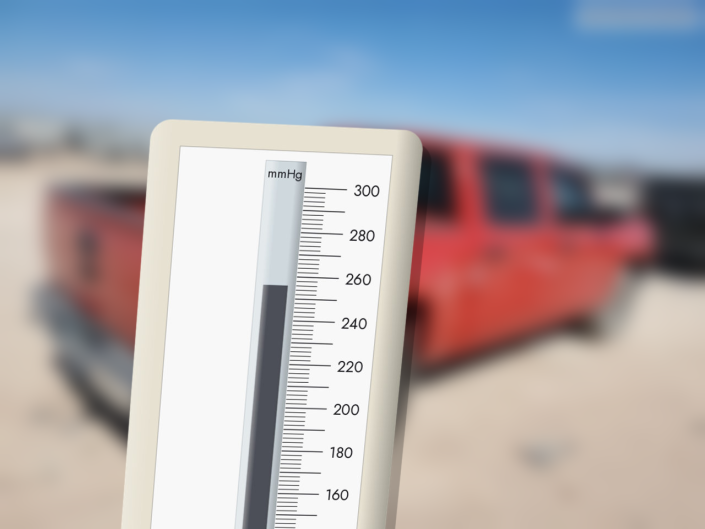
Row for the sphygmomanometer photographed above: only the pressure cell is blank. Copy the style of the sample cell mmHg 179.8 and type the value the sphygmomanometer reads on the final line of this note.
mmHg 256
